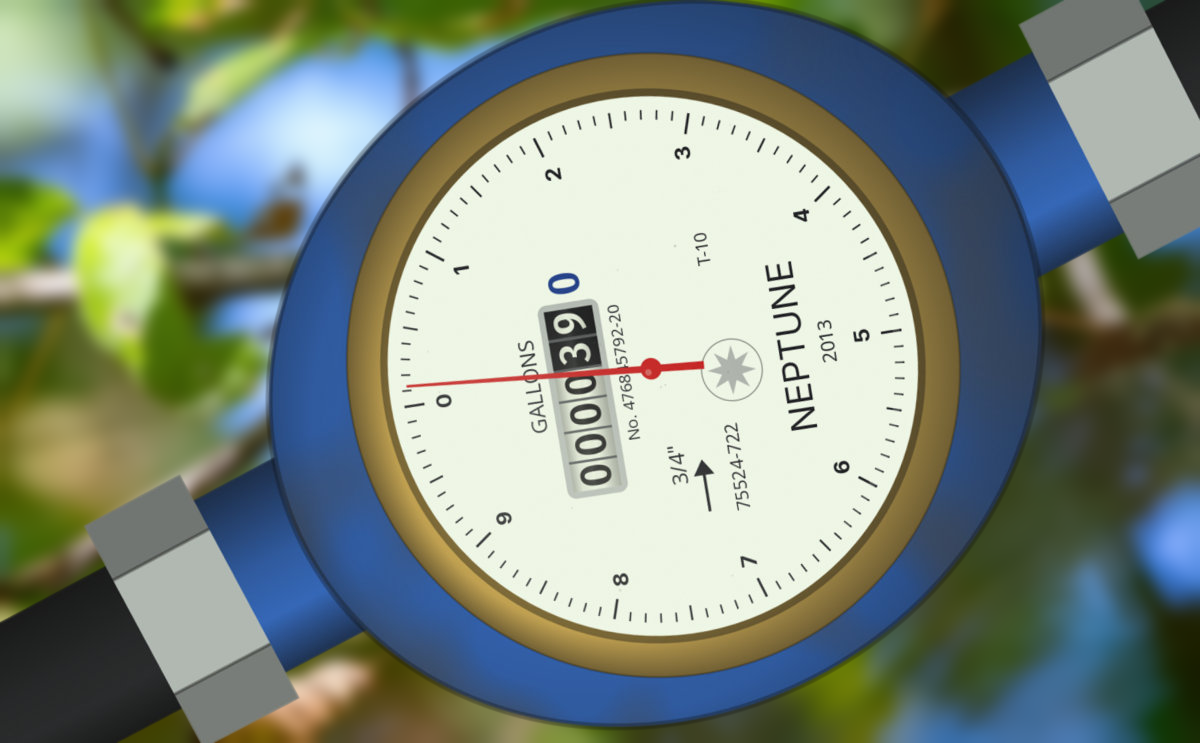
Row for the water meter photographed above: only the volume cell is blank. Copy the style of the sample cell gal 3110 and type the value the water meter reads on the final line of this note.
gal 390.1
